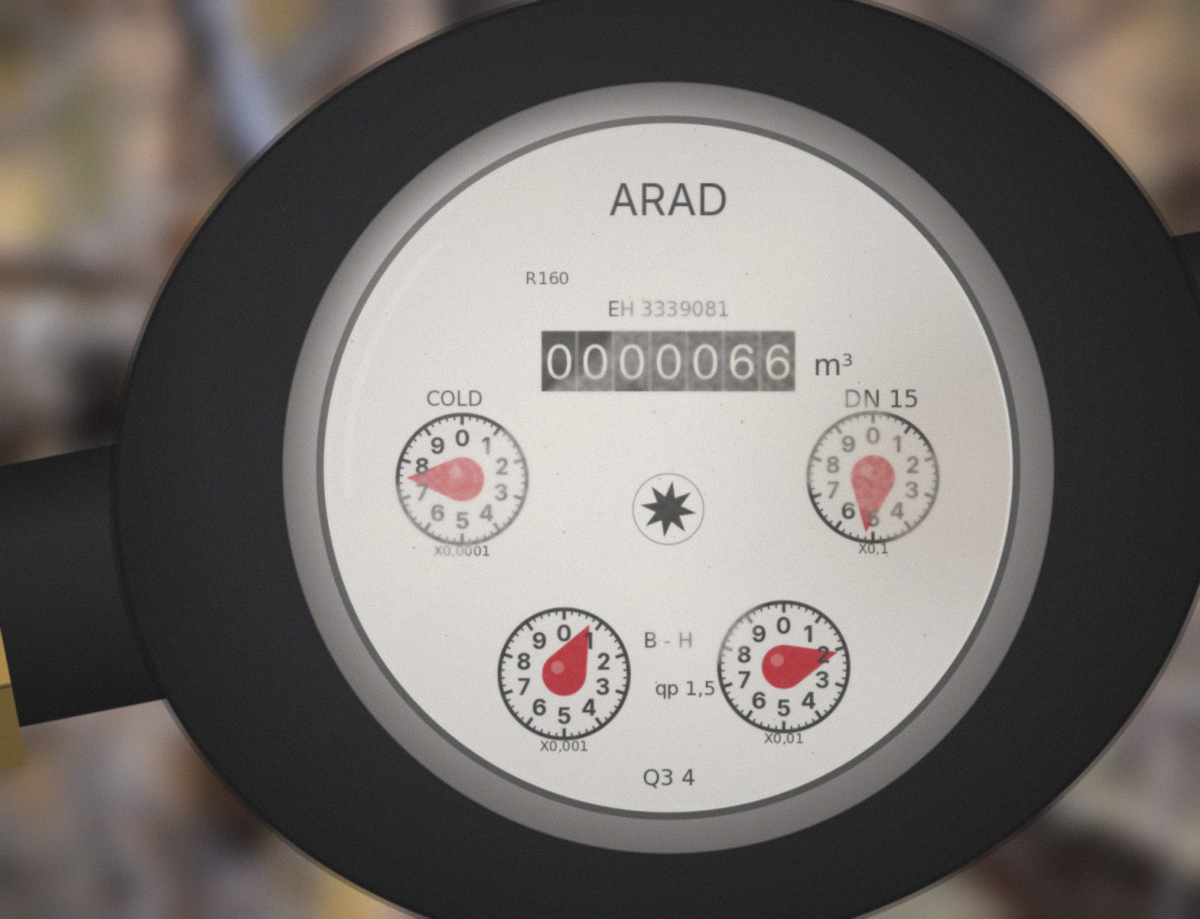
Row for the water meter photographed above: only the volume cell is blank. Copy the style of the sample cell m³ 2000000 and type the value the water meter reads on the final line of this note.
m³ 66.5207
